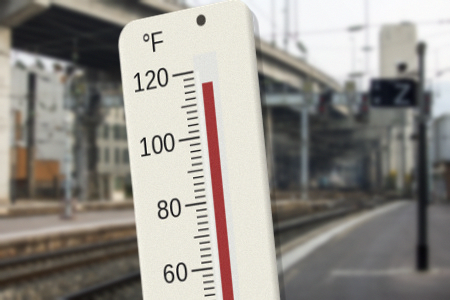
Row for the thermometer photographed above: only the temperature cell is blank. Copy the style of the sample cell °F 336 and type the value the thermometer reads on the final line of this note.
°F 116
